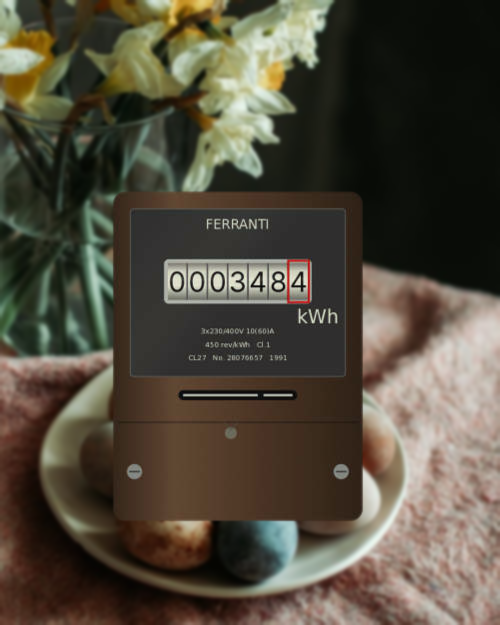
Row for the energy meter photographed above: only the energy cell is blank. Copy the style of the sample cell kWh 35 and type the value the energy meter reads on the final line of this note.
kWh 348.4
